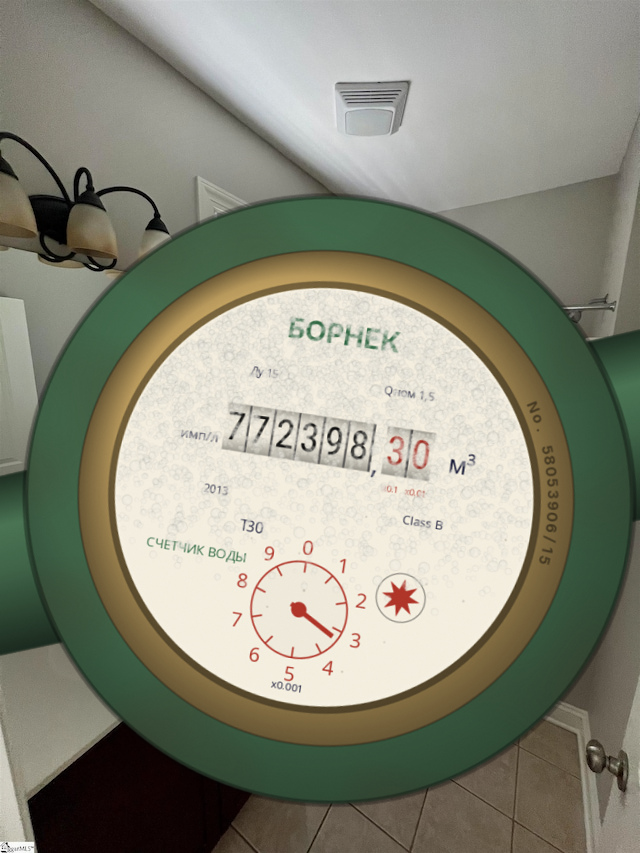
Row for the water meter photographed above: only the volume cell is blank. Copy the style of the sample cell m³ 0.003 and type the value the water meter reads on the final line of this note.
m³ 772398.303
